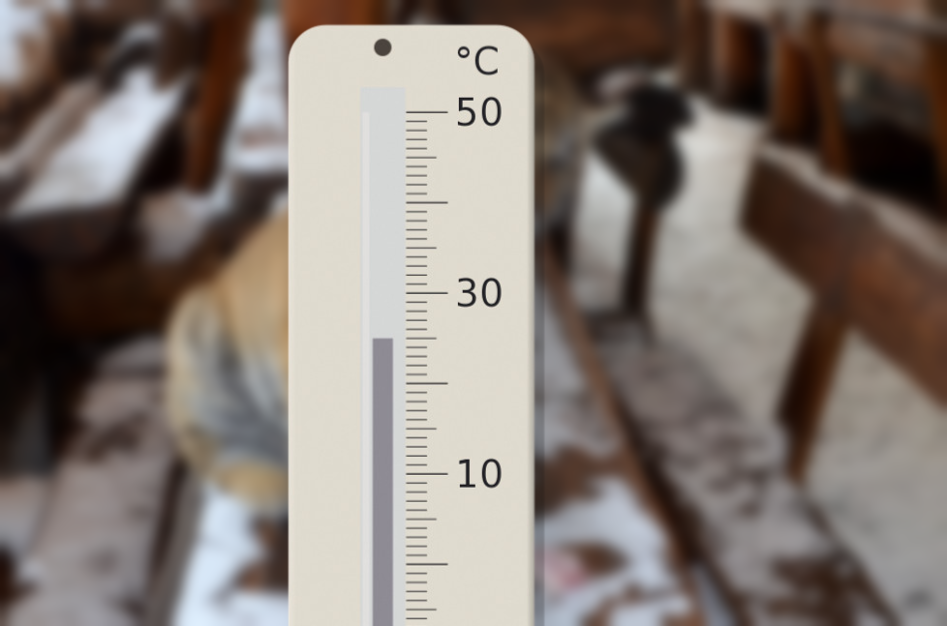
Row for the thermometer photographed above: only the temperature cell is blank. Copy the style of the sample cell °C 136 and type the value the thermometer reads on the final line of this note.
°C 25
